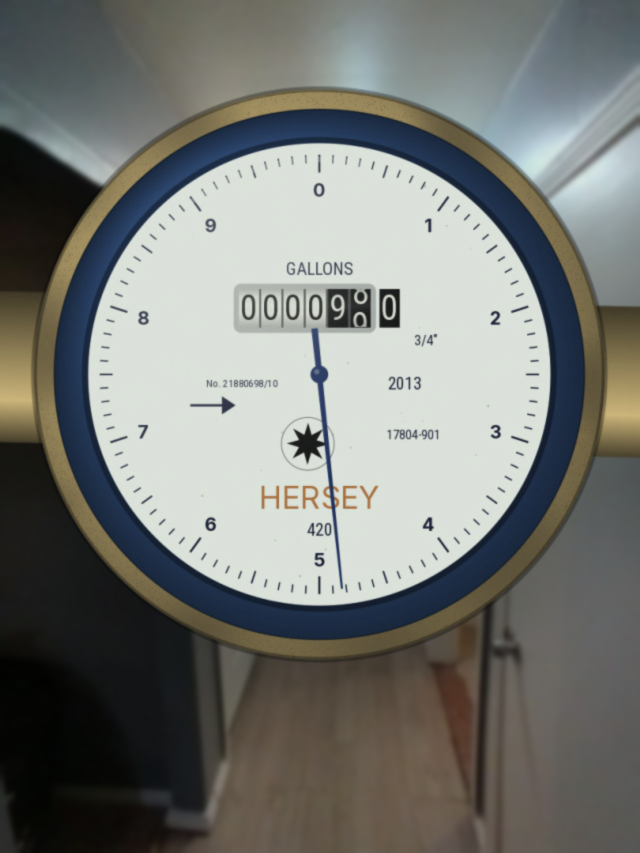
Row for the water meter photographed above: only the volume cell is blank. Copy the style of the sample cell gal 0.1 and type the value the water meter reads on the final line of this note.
gal 984.8
